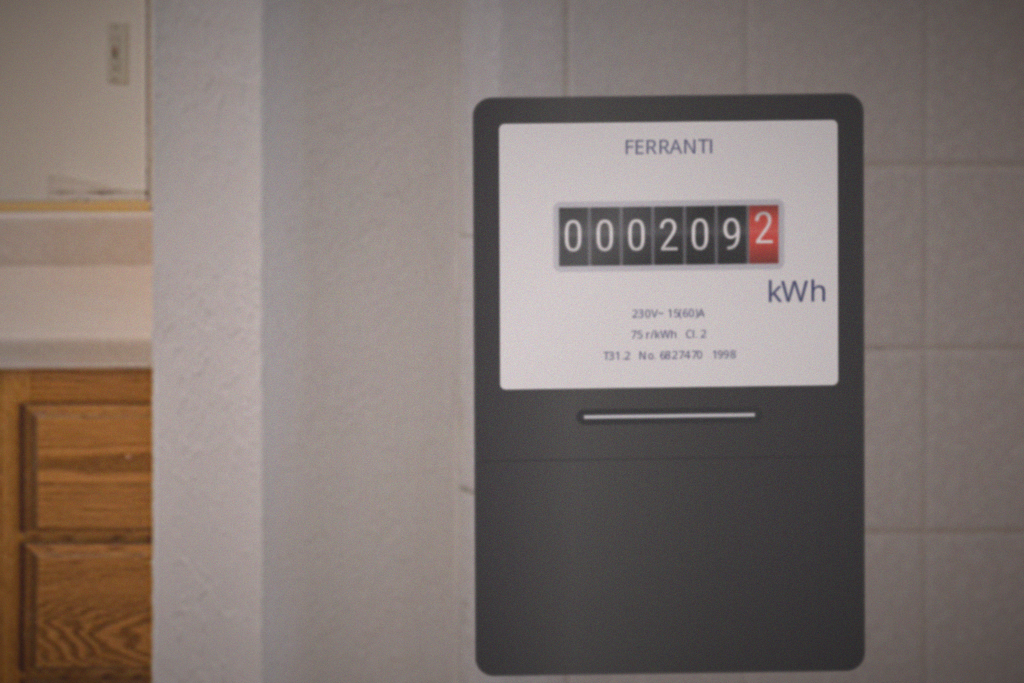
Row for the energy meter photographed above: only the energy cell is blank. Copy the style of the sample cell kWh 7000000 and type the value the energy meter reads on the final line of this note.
kWh 209.2
